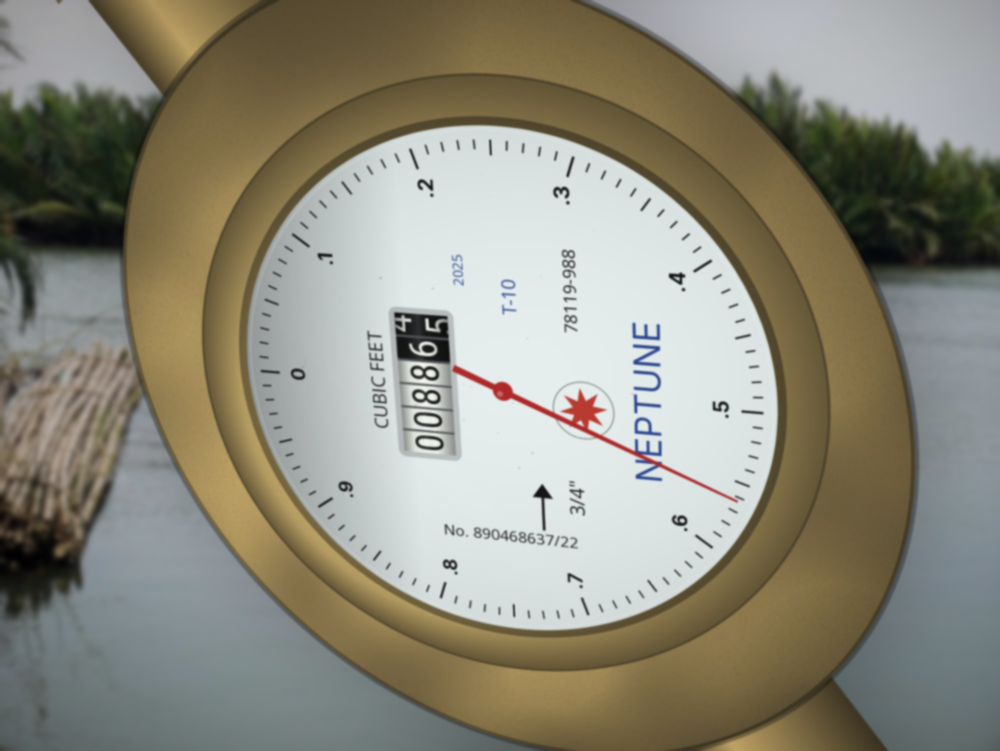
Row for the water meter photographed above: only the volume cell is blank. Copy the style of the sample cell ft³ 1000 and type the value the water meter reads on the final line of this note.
ft³ 8864.56
